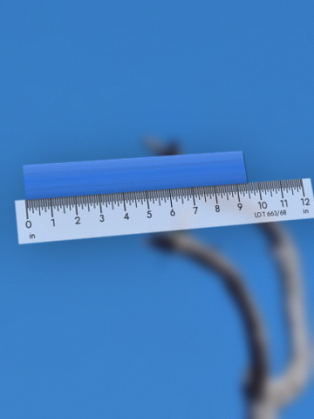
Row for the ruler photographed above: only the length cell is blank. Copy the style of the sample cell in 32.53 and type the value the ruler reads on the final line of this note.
in 9.5
